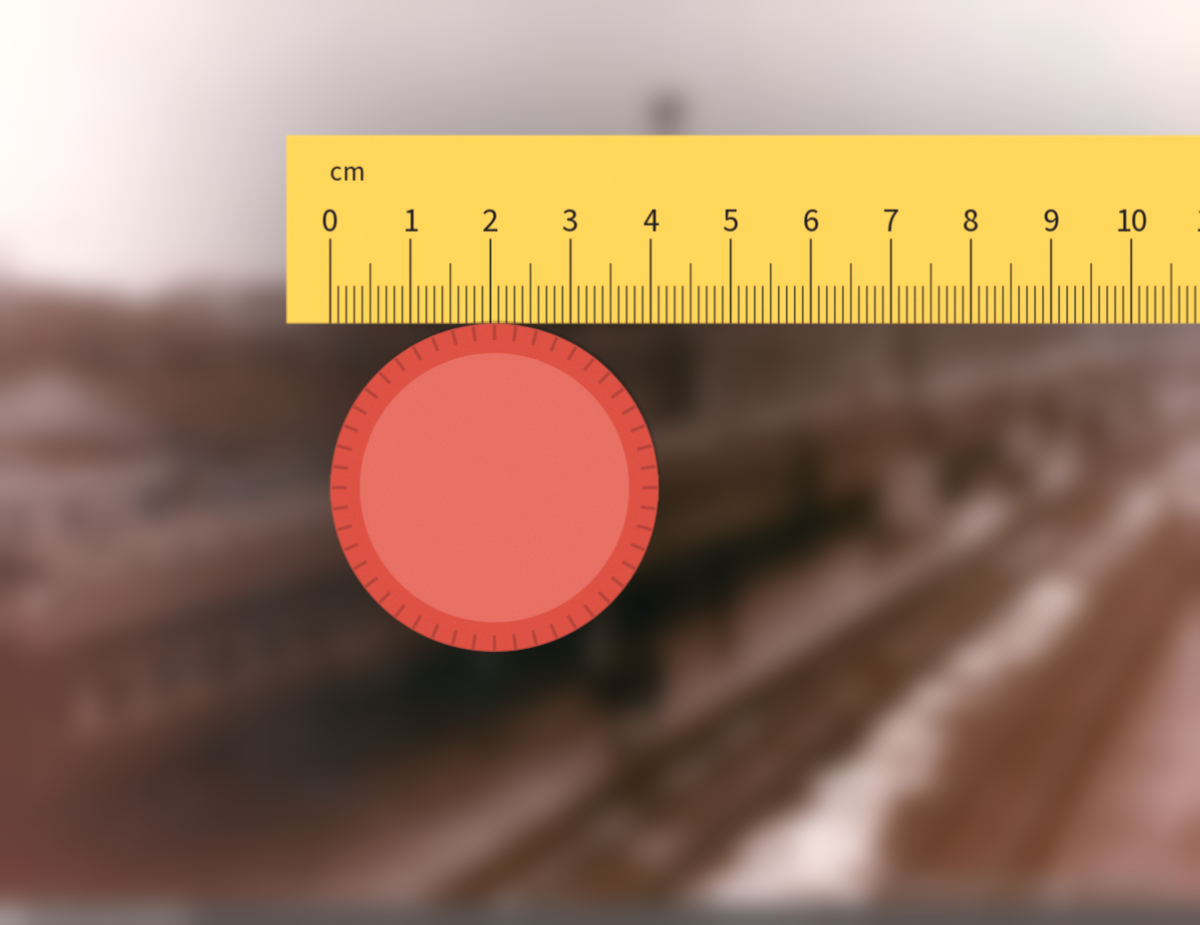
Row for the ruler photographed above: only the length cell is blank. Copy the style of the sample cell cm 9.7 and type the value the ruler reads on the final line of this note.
cm 4.1
